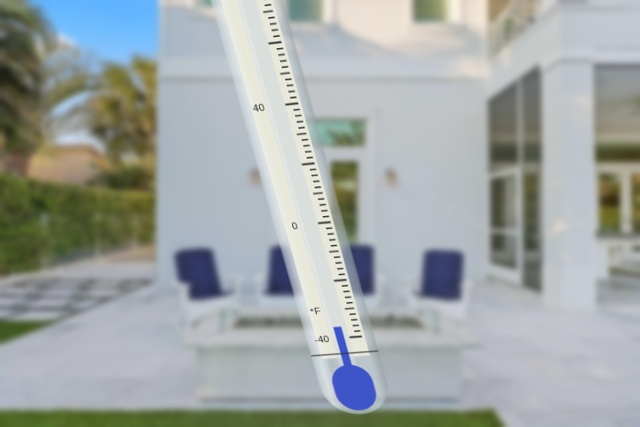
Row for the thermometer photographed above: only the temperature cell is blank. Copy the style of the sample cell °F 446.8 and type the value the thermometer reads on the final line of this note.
°F -36
